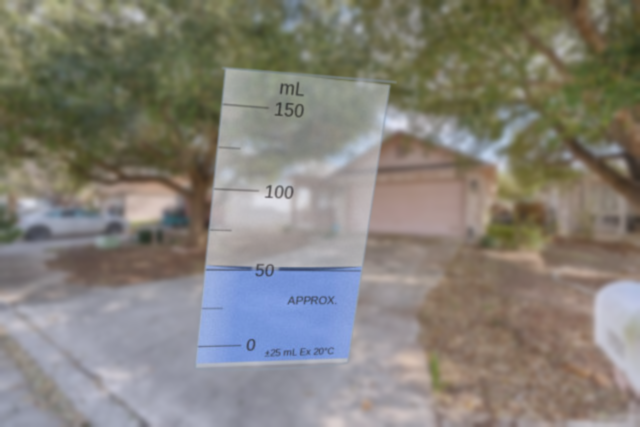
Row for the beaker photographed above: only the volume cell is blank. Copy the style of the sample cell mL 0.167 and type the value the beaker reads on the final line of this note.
mL 50
